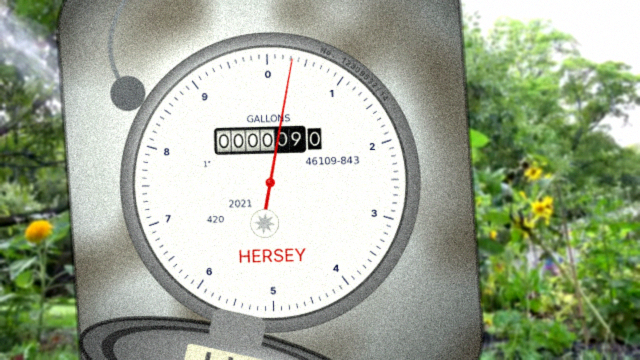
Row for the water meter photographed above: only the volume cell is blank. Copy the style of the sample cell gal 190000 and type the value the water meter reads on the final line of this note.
gal 90.3
